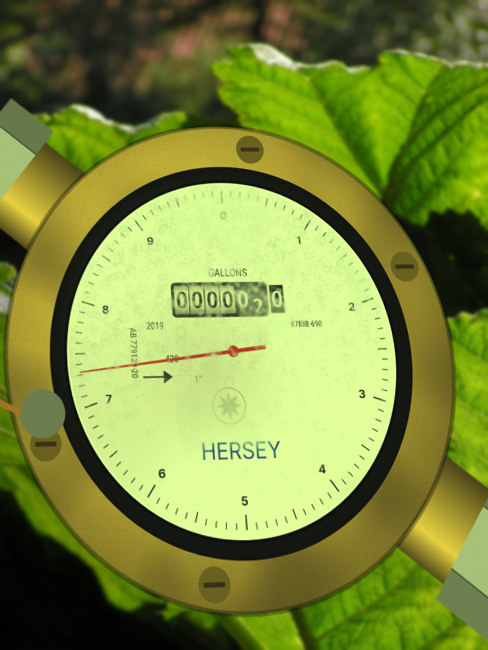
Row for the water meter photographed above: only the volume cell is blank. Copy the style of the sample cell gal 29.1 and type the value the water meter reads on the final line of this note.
gal 17.3
